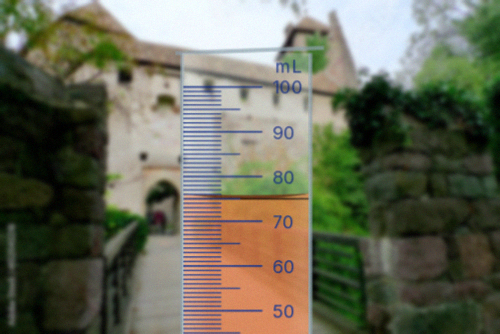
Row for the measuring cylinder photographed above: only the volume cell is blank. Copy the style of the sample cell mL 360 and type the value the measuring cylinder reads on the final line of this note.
mL 75
